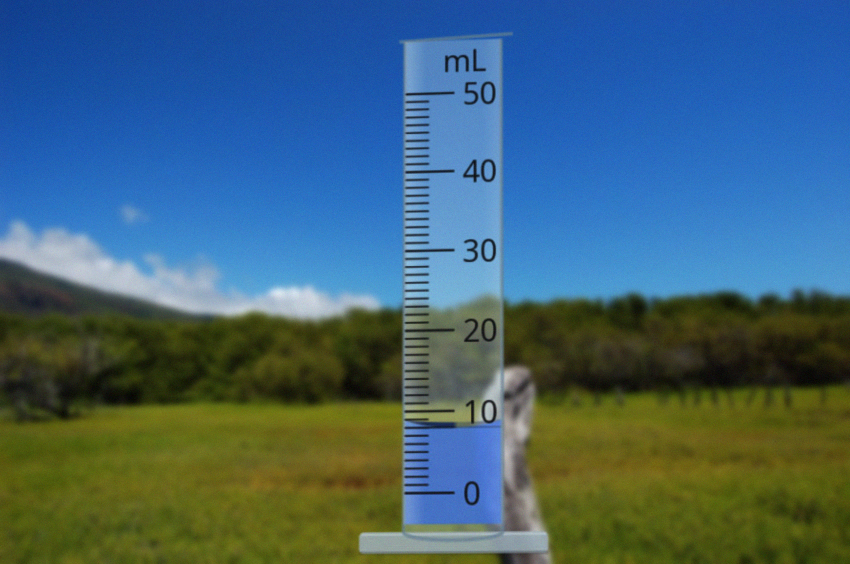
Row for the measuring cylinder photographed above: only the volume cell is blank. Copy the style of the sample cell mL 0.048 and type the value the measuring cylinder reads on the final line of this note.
mL 8
